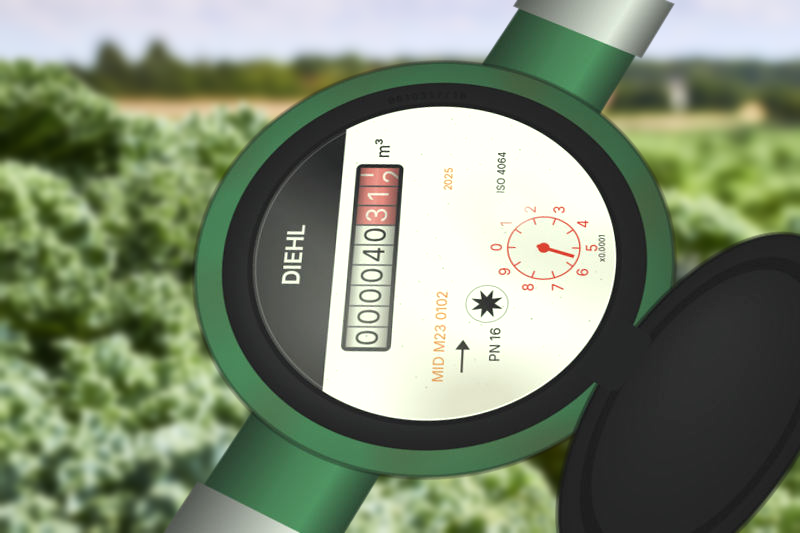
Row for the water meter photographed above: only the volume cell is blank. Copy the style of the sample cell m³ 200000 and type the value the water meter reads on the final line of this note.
m³ 40.3115
